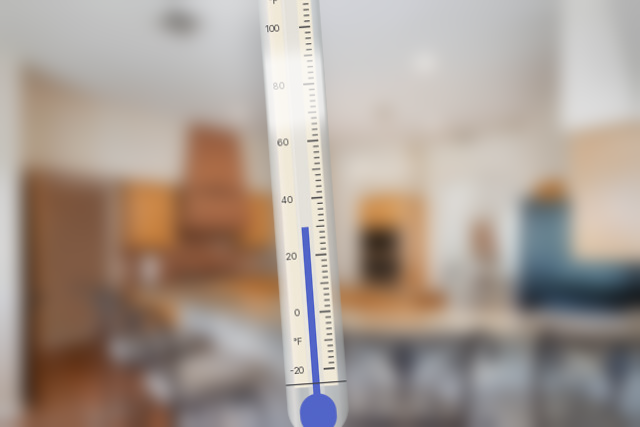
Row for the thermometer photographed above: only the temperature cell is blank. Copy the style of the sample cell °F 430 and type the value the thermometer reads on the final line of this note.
°F 30
